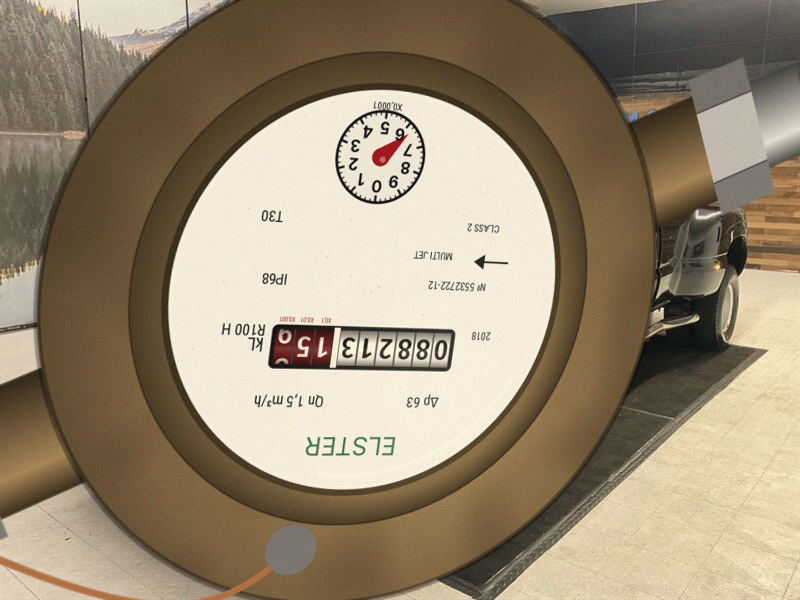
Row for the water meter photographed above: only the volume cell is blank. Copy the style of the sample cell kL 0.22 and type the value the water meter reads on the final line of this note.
kL 88213.1586
